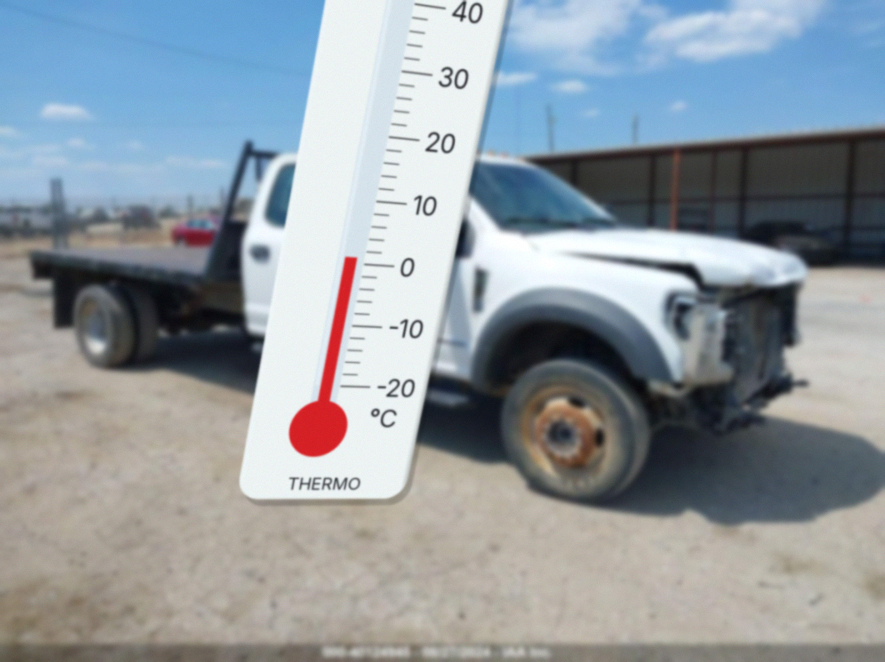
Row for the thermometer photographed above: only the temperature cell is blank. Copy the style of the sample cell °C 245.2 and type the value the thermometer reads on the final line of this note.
°C 1
